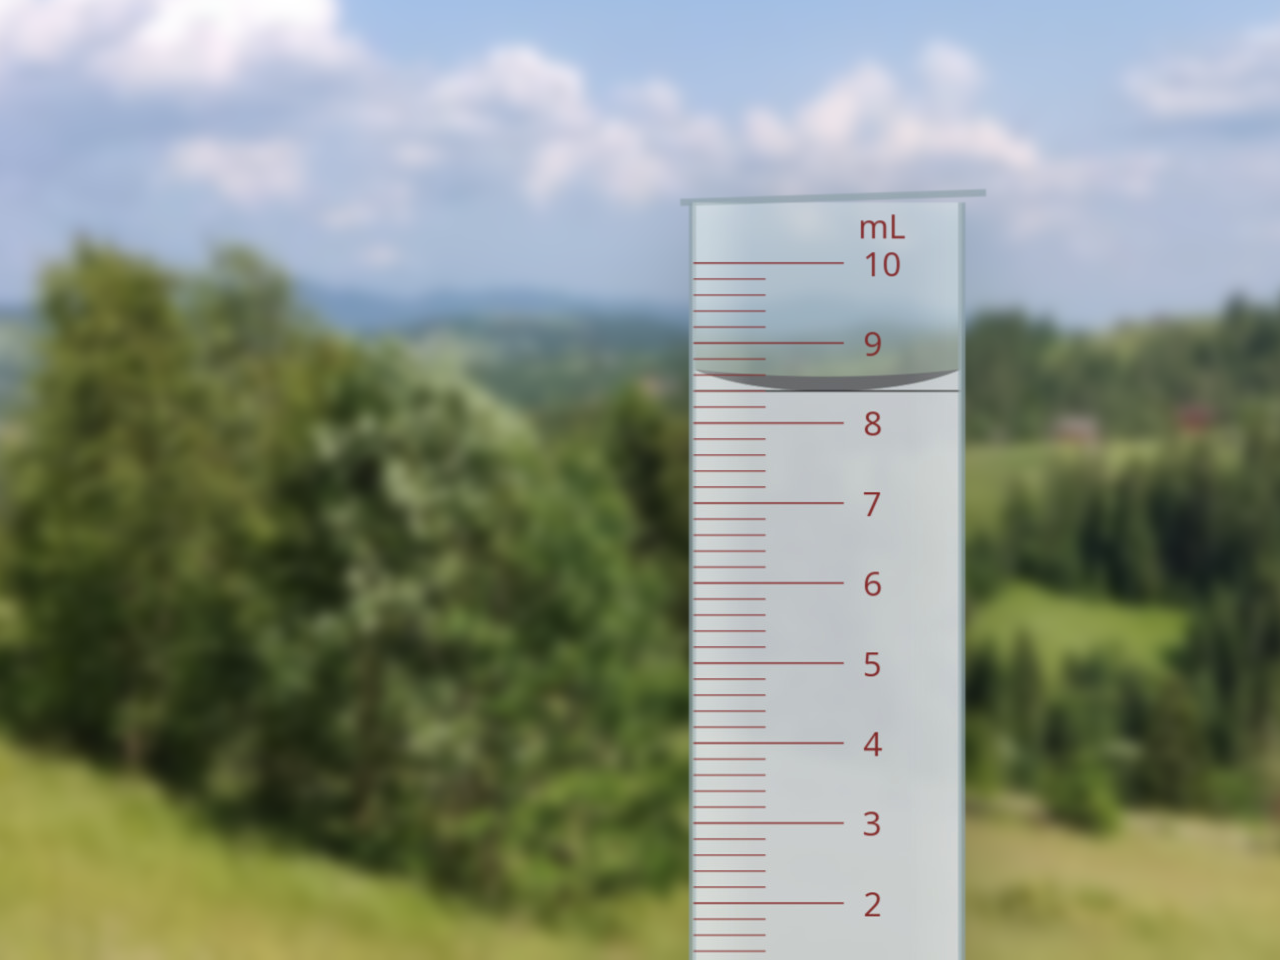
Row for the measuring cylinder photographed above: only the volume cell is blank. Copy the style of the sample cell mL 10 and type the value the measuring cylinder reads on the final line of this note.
mL 8.4
